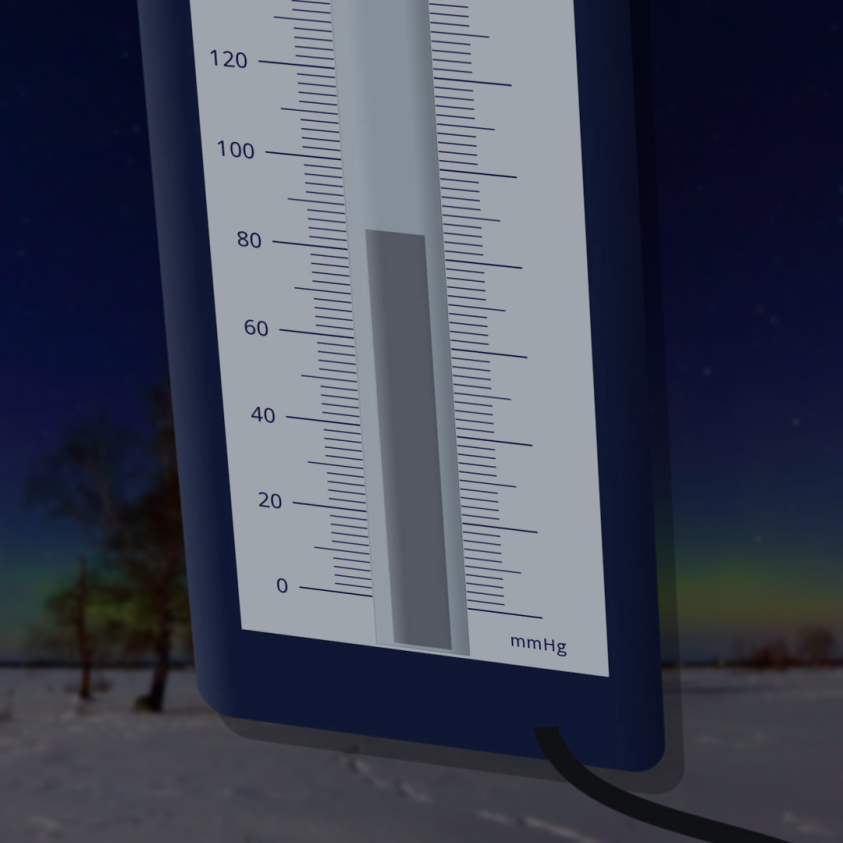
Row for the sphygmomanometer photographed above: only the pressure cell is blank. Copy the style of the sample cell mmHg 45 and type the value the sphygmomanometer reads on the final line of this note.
mmHg 85
